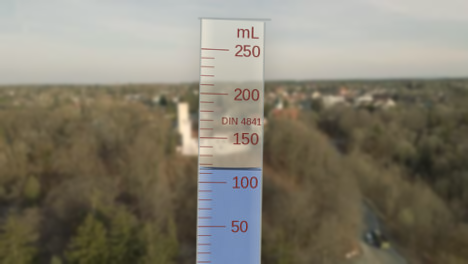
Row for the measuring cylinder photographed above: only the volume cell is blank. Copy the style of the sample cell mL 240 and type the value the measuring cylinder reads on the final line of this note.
mL 115
